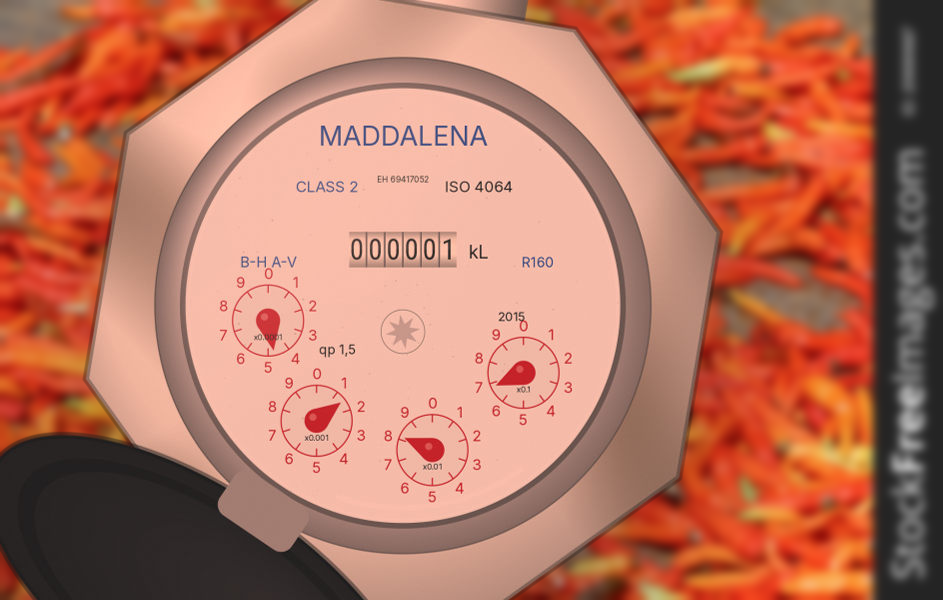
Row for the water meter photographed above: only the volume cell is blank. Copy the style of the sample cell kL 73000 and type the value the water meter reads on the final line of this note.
kL 1.6814
